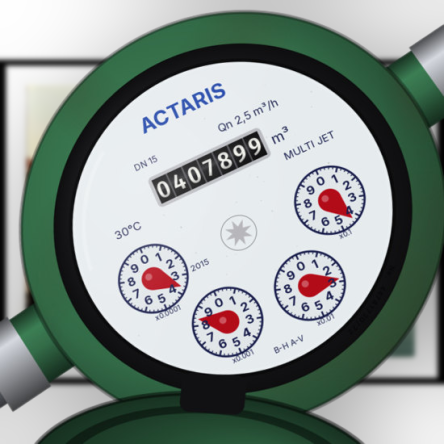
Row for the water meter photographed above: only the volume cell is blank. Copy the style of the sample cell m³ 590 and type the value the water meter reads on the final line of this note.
m³ 407899.4283
